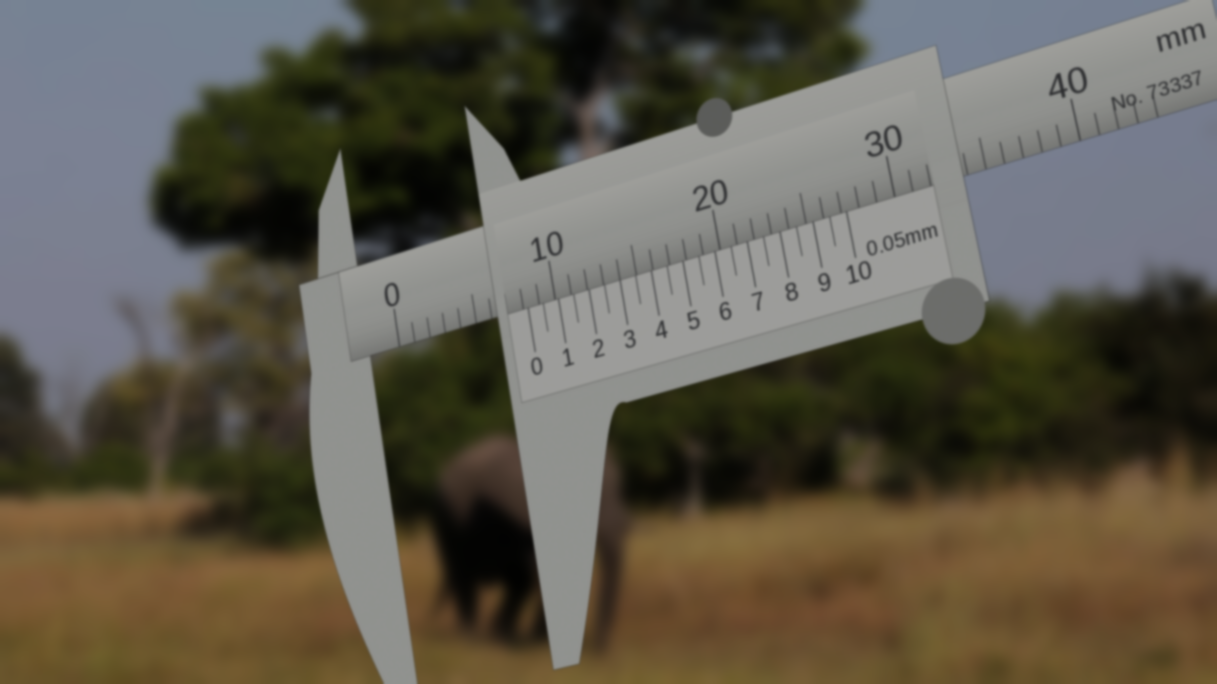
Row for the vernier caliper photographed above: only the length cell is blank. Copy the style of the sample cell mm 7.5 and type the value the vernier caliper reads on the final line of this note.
mm 8.3
